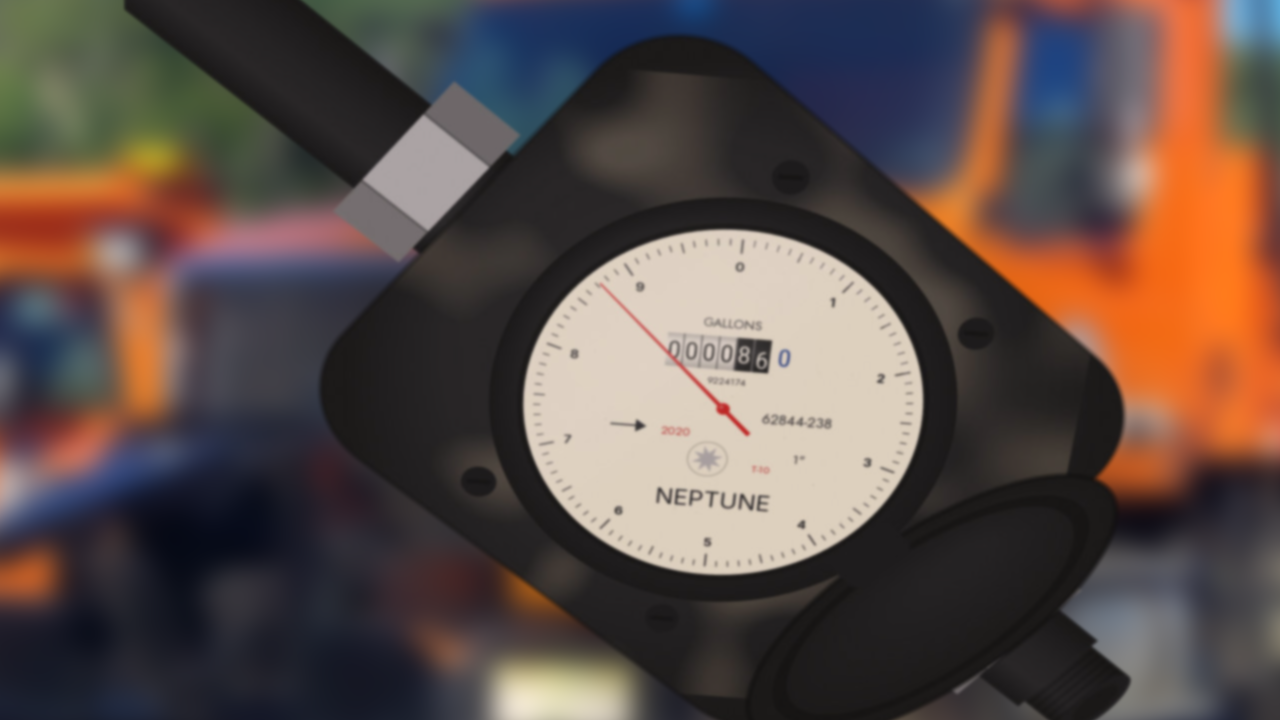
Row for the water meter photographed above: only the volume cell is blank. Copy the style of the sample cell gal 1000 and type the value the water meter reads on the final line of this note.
gal 858.7
